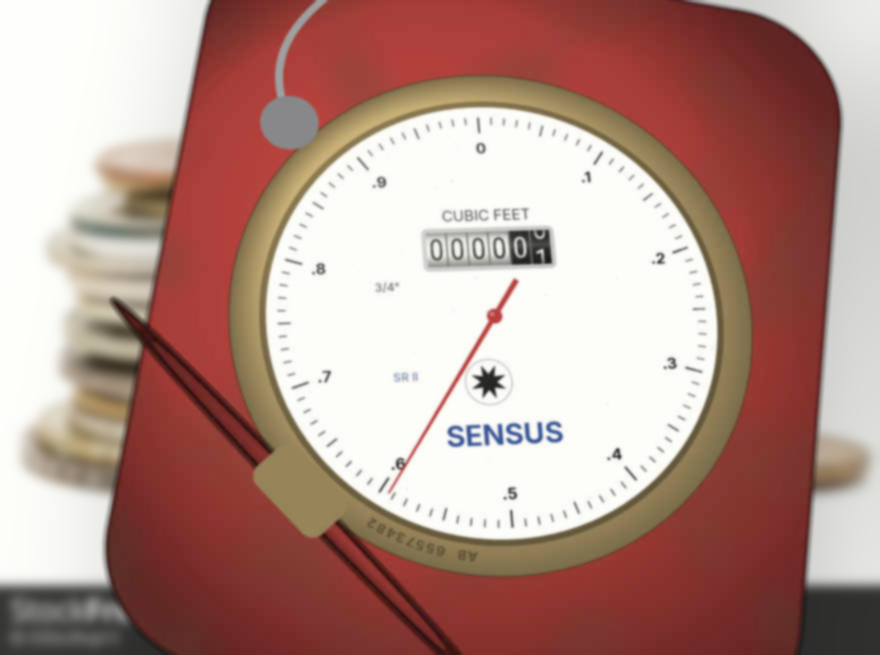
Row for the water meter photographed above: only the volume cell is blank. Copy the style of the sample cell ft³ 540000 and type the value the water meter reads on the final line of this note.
ft³ 0.59
